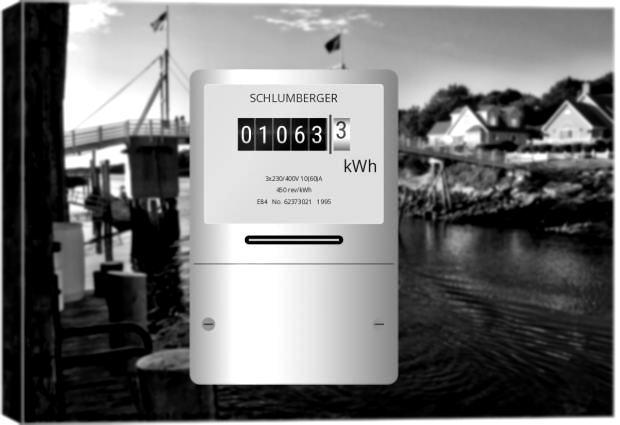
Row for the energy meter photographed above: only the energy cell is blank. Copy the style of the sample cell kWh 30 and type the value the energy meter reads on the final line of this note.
kWh 1063.3
